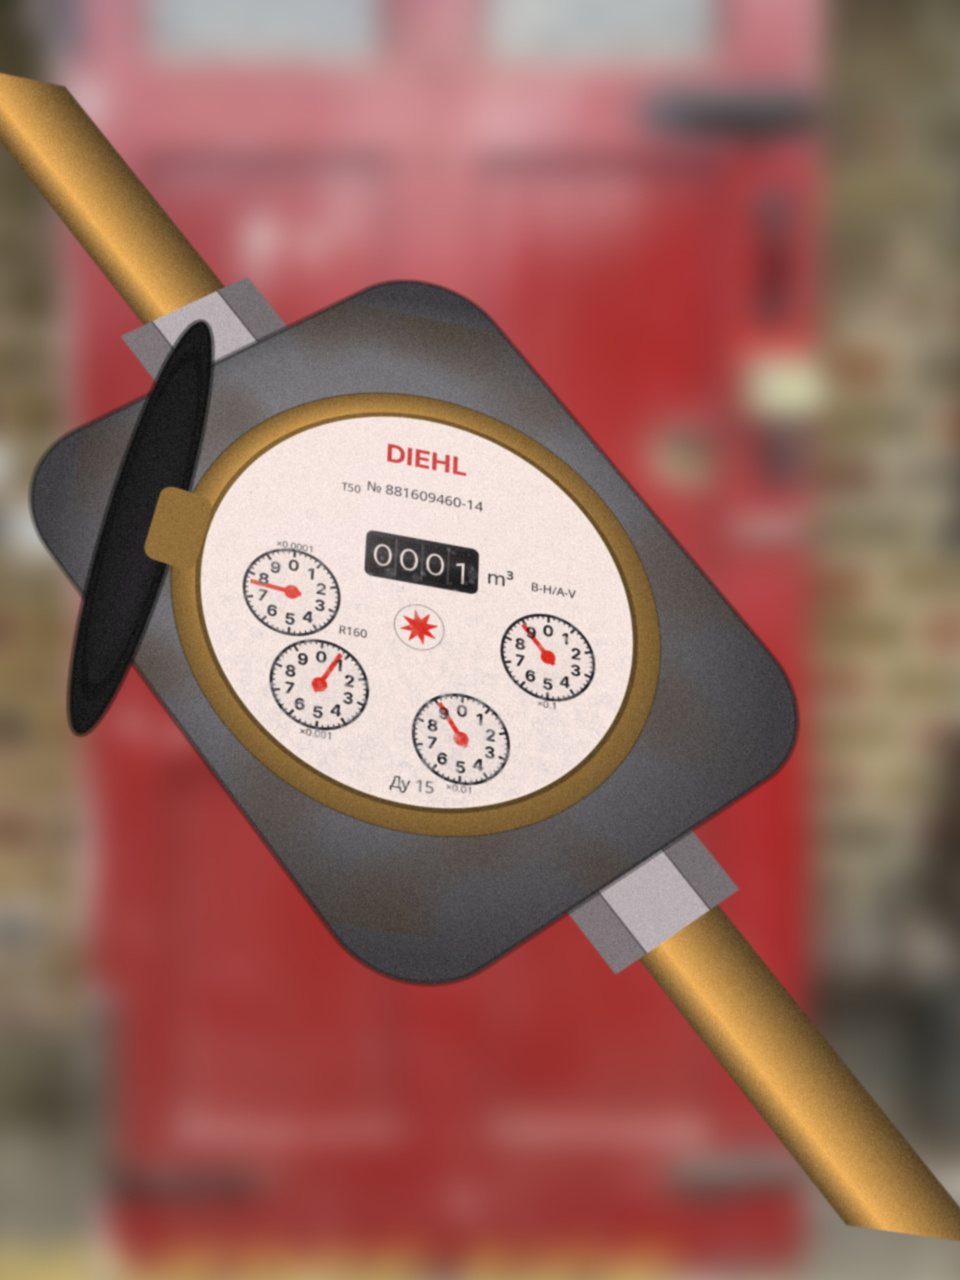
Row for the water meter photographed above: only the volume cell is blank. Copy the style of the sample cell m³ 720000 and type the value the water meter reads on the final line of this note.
m³ 0.8907
